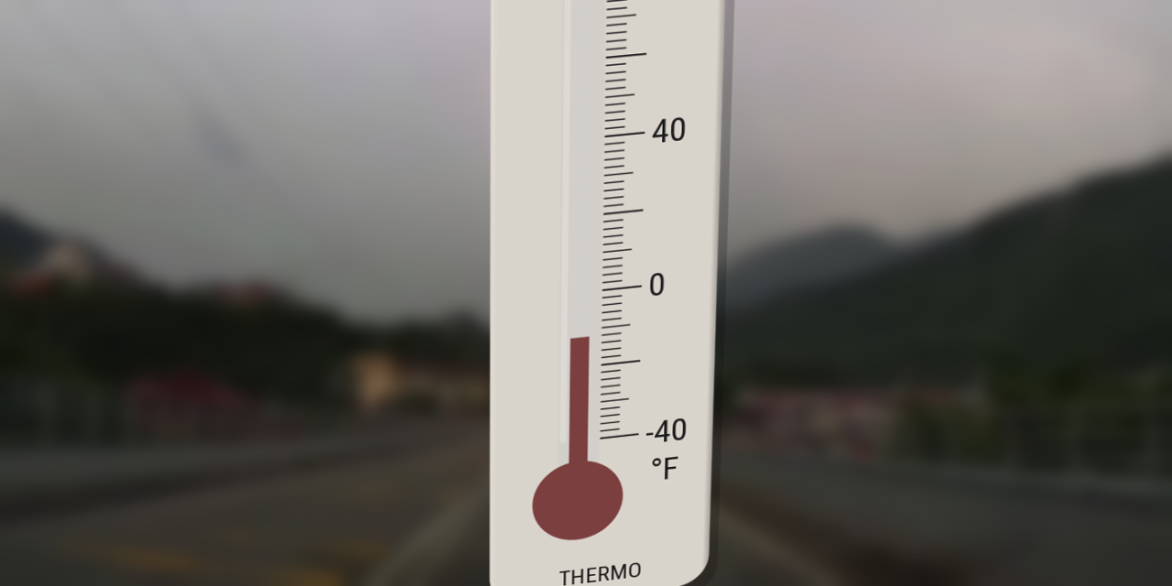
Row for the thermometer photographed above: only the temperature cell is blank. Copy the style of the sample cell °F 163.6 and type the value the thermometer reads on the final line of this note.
°F -12
